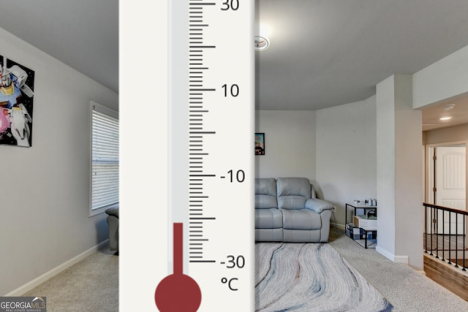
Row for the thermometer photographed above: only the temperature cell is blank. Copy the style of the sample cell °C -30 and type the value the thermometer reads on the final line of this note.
°C -21
